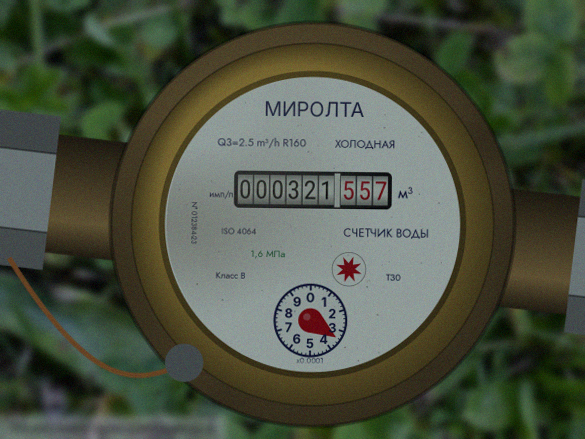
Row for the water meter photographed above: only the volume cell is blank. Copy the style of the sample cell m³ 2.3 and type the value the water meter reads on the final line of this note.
m³ 321.5573
